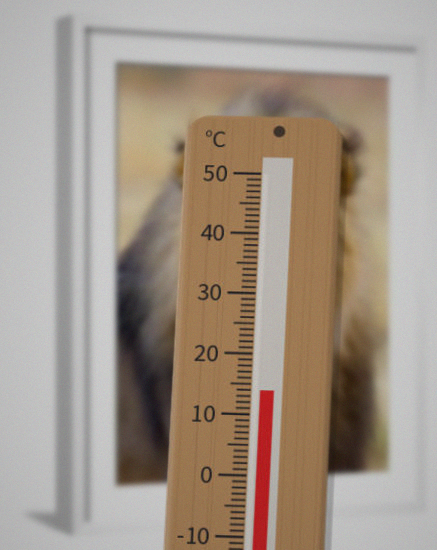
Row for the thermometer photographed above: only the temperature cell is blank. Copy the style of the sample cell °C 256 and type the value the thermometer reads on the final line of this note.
°C 14
